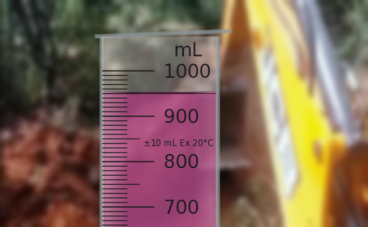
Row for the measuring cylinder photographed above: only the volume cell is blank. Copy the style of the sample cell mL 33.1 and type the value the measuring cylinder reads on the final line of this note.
mL 950
